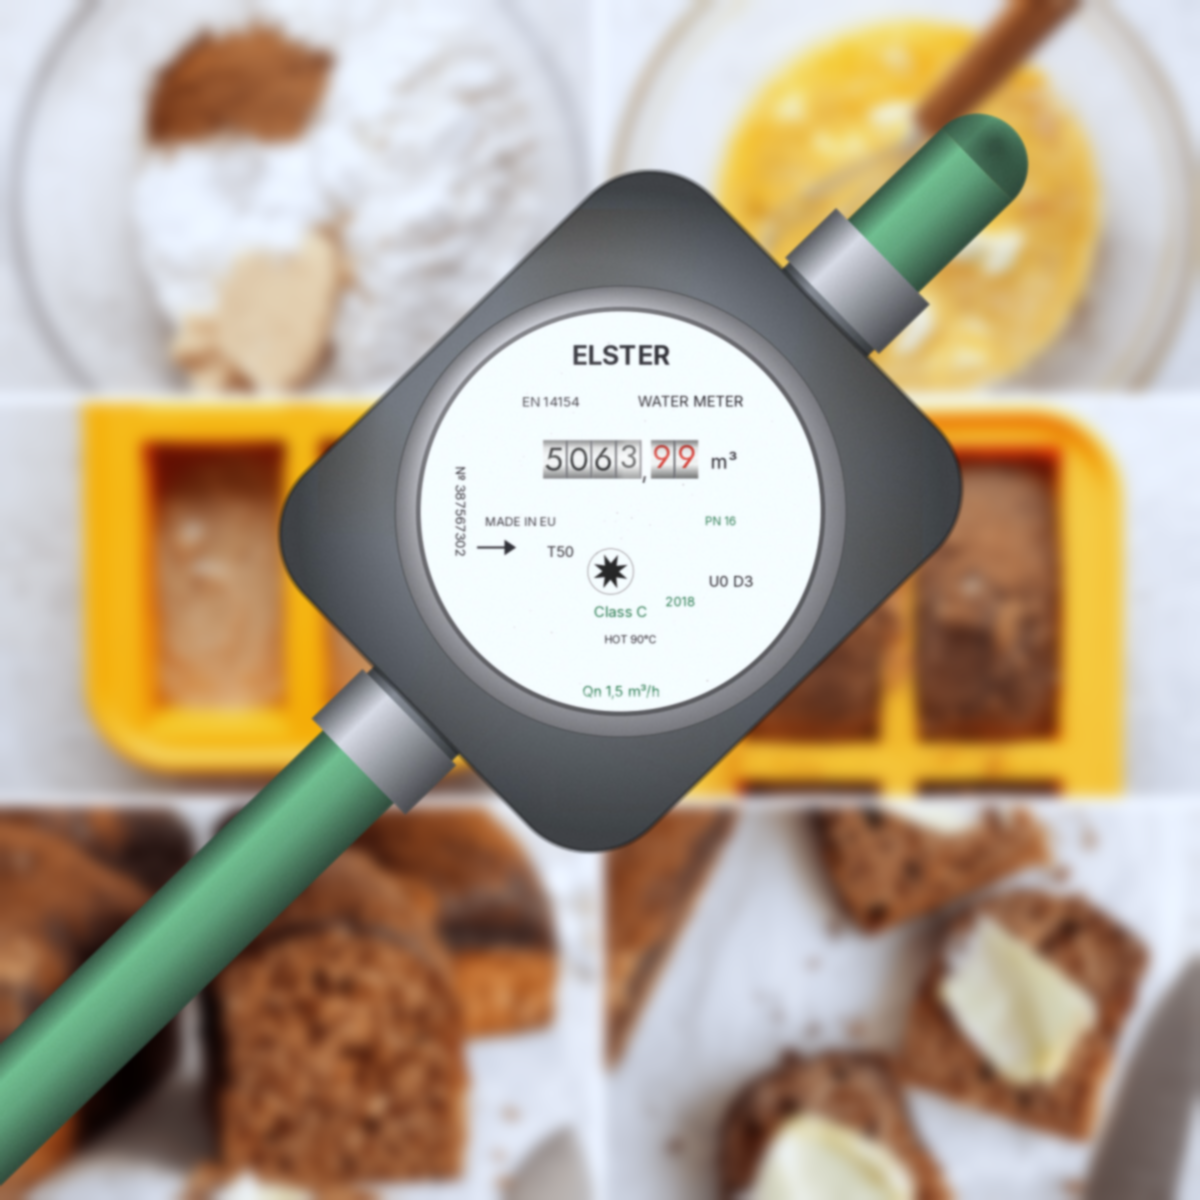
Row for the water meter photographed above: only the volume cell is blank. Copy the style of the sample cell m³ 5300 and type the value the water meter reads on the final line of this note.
m³ 5063.99
